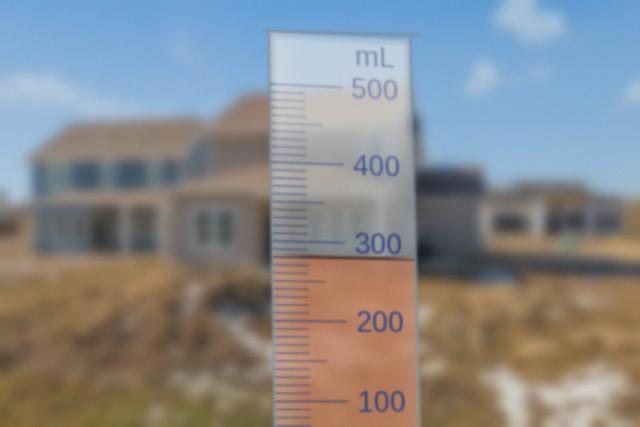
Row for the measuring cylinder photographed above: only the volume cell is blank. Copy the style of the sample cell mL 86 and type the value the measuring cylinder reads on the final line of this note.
mL 280
